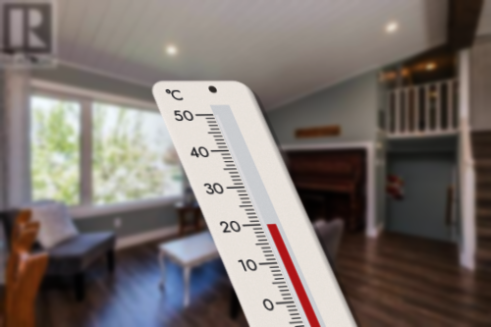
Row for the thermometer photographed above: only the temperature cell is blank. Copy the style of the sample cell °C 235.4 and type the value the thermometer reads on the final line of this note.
°C 20
